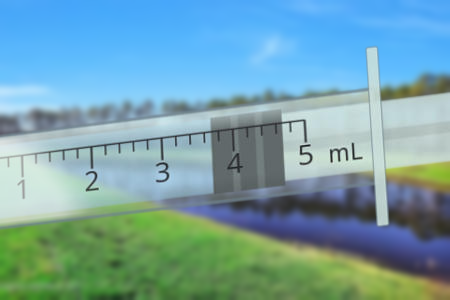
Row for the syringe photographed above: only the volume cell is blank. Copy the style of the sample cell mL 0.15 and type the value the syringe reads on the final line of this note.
mL 3.7
